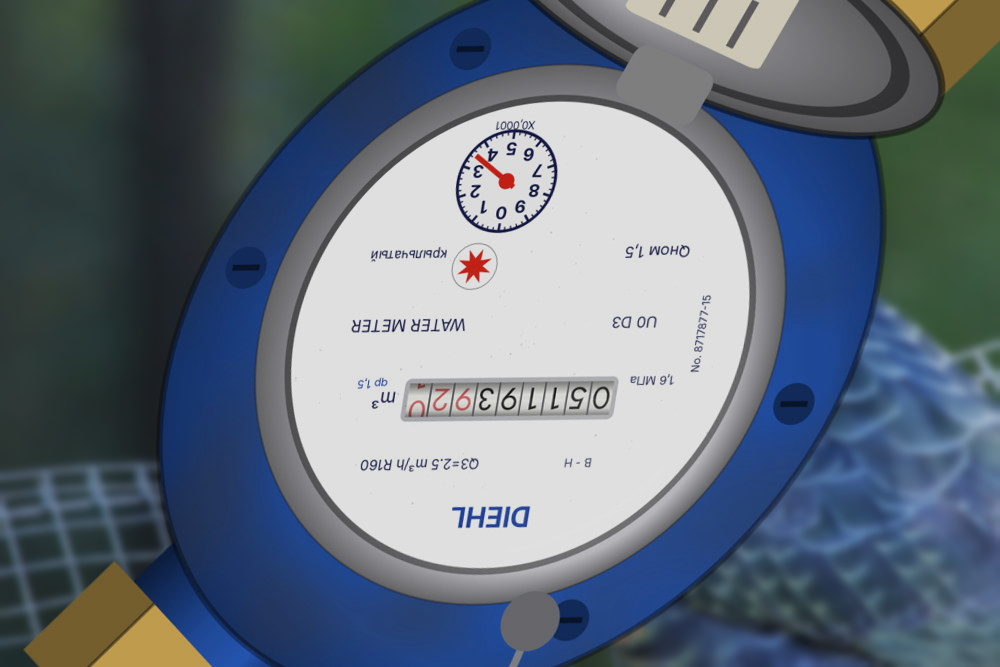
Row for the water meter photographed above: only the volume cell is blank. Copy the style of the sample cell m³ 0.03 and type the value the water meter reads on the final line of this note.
m³ 51193.9203
